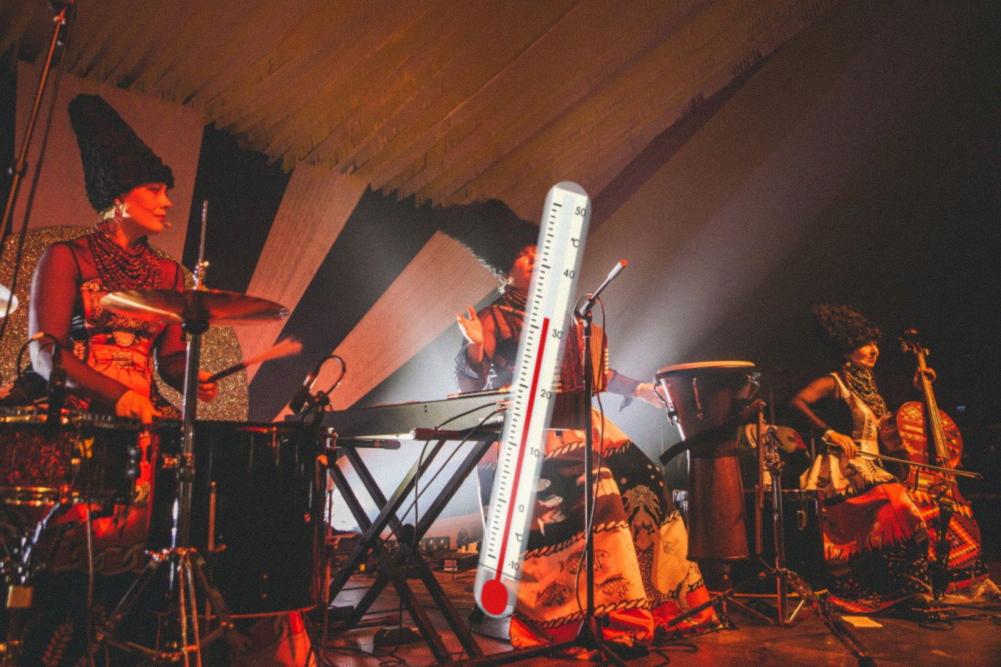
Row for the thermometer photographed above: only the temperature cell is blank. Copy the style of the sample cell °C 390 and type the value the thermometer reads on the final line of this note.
°C 32
